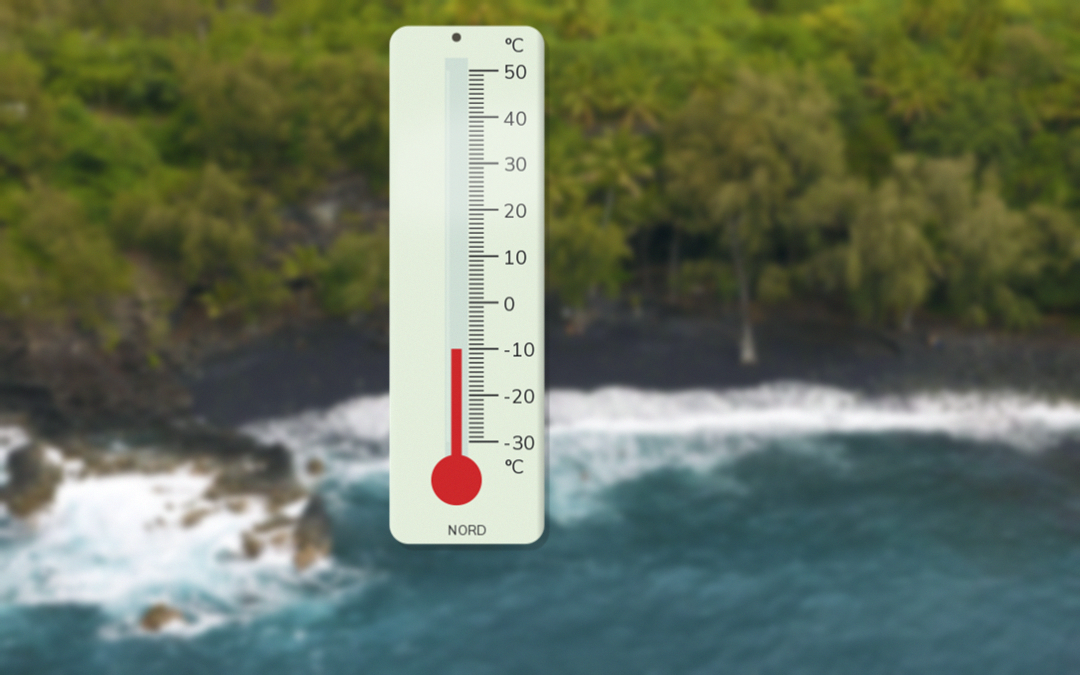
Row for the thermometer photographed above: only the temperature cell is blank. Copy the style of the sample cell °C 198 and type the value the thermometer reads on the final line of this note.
°C -10
